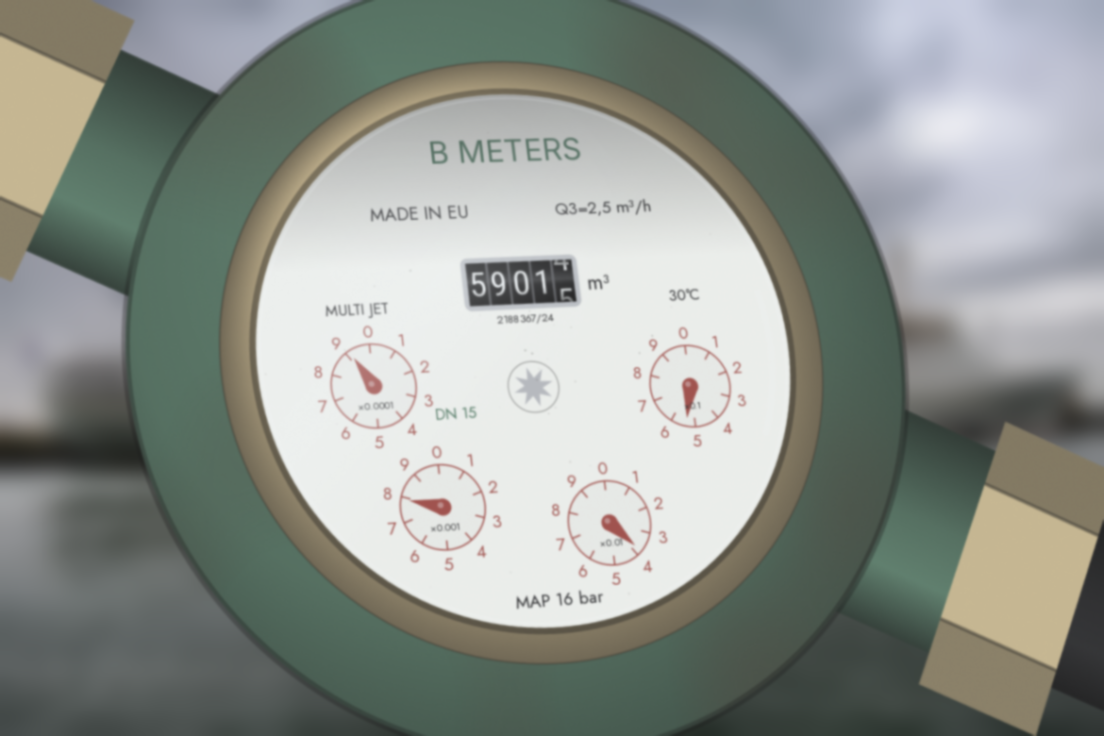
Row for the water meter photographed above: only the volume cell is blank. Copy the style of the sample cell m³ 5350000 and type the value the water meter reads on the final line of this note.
m³ 59014.5379
